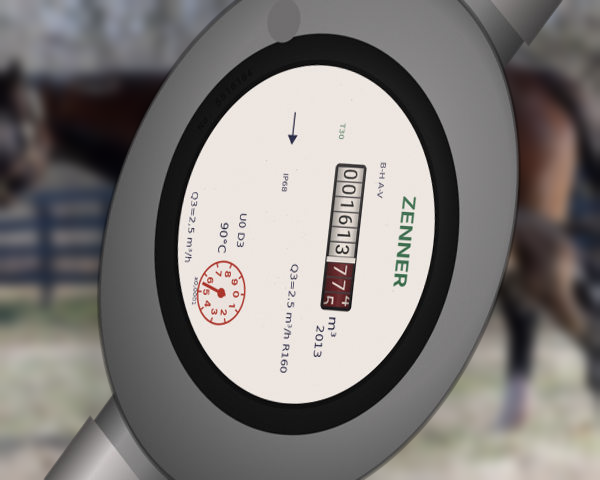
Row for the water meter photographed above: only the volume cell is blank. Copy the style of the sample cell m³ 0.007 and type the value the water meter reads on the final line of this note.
m³ 1613.7745
